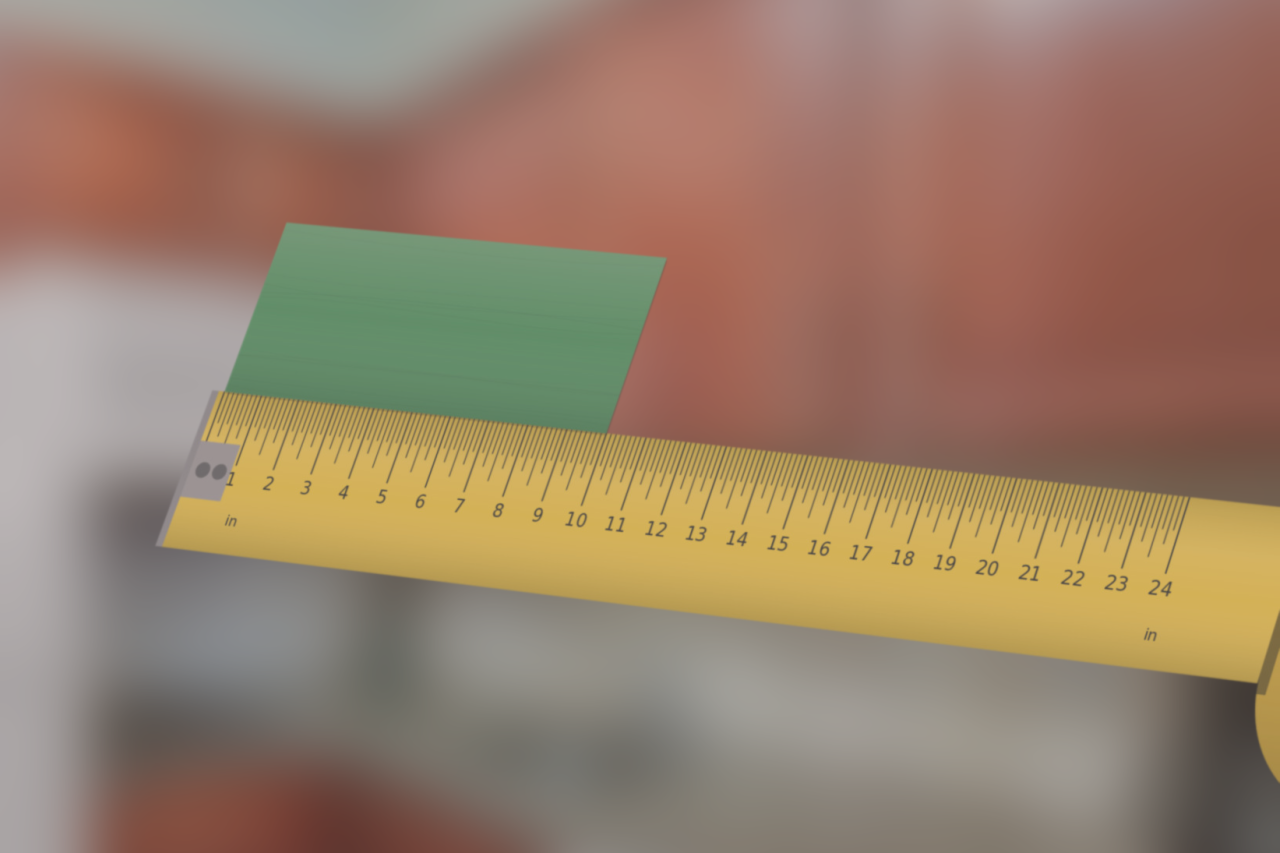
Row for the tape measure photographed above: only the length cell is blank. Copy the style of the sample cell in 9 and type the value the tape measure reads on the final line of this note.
in 10
